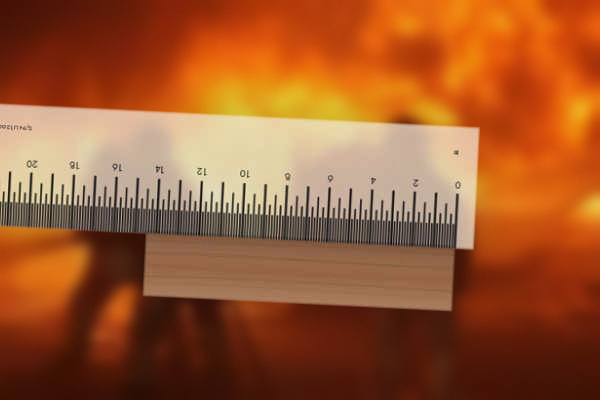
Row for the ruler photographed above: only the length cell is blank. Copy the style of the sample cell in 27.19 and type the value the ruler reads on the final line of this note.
in 14.5
